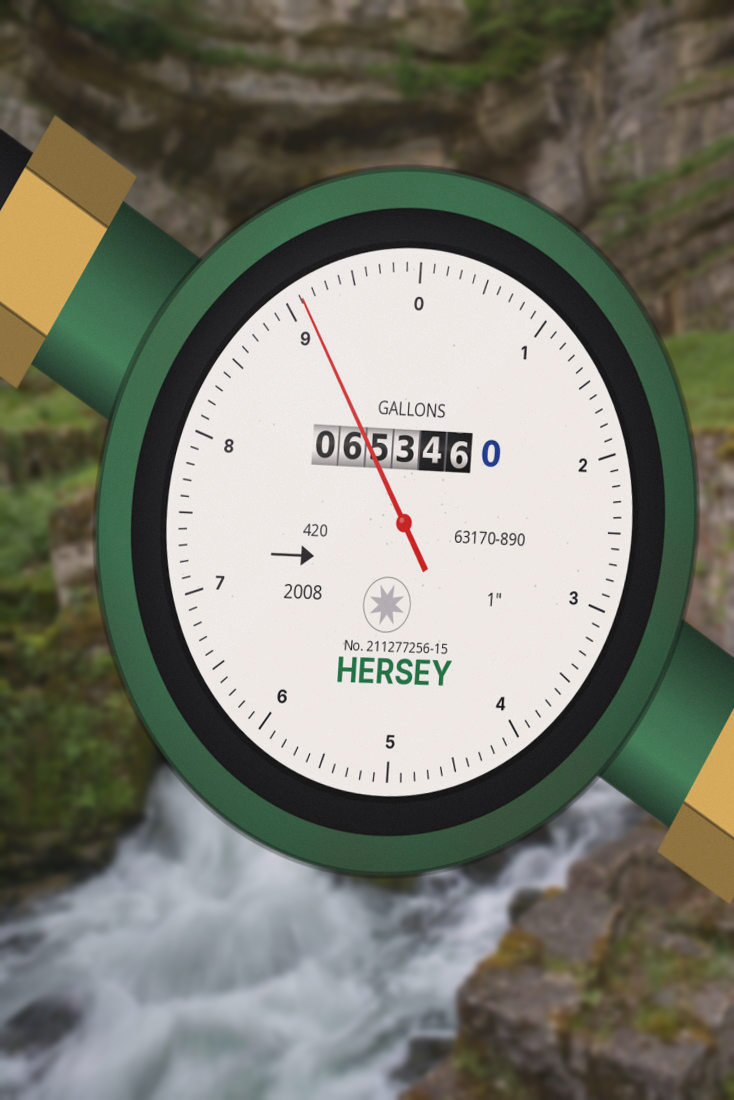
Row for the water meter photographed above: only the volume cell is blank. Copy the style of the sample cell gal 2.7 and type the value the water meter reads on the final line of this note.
gal 653459.1
